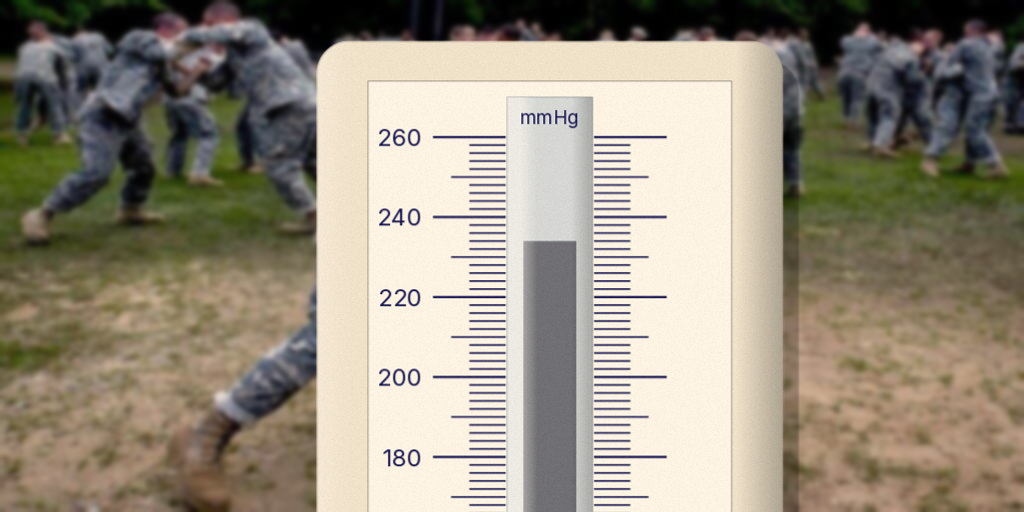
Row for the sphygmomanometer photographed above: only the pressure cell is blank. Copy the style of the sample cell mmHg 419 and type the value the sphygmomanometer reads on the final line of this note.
mmHg 234
